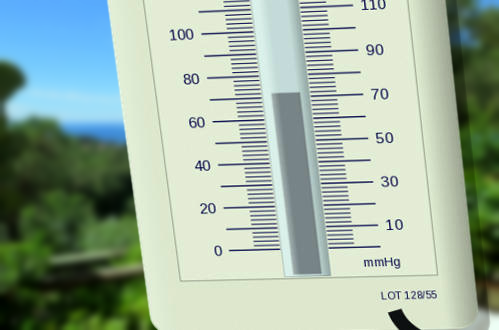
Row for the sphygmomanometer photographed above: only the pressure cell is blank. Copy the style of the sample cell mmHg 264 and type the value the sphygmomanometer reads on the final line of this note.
mmHg 72
